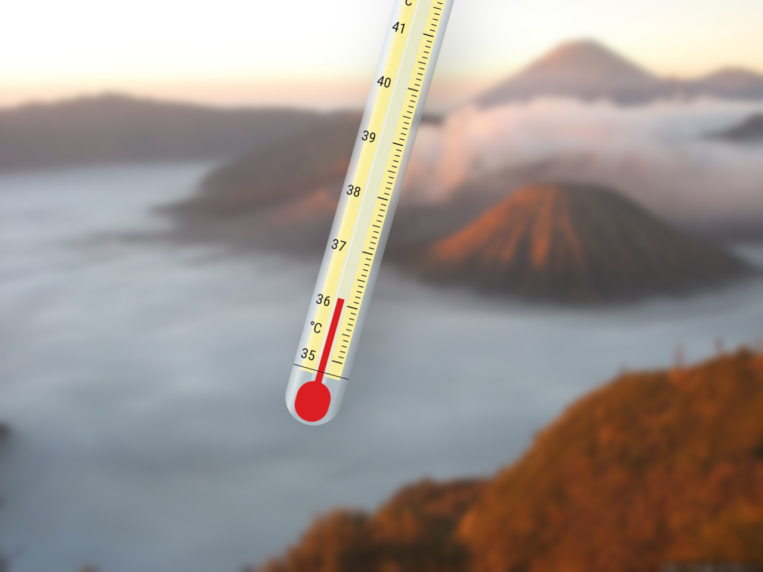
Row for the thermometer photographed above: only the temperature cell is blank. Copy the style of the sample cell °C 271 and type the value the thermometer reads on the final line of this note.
°C 36.1
